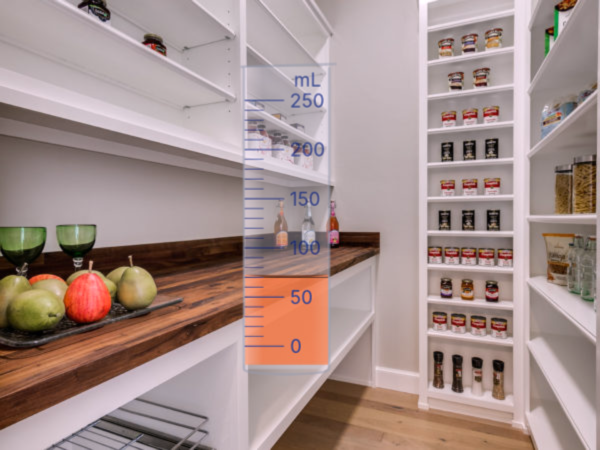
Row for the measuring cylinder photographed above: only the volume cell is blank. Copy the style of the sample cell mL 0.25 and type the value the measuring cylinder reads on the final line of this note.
mL 70
